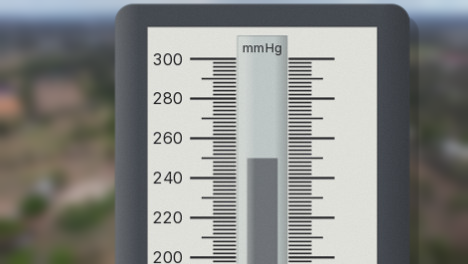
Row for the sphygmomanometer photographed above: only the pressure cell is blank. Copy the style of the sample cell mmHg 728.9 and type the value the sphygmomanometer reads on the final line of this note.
mmHg 250
